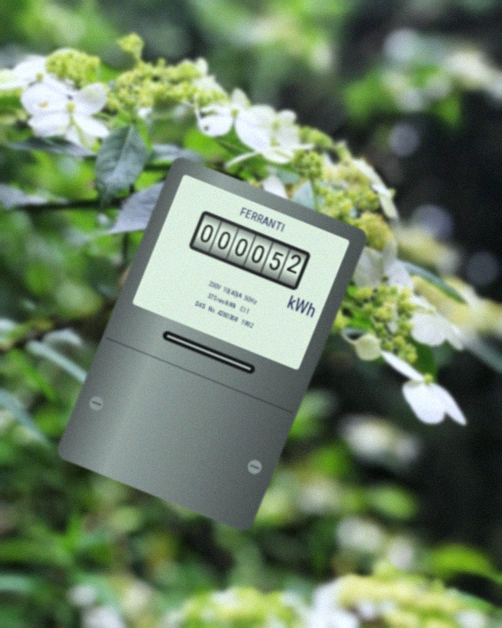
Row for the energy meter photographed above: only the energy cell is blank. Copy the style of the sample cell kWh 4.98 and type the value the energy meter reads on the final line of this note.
kWh 52
